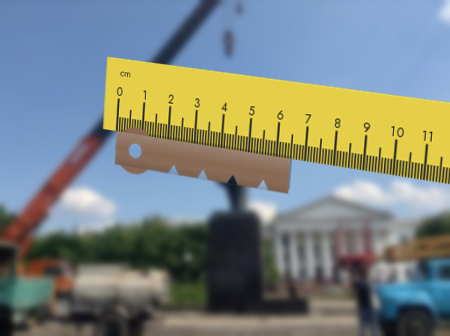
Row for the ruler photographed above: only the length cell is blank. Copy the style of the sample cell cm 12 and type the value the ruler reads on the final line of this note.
cm 6.5
